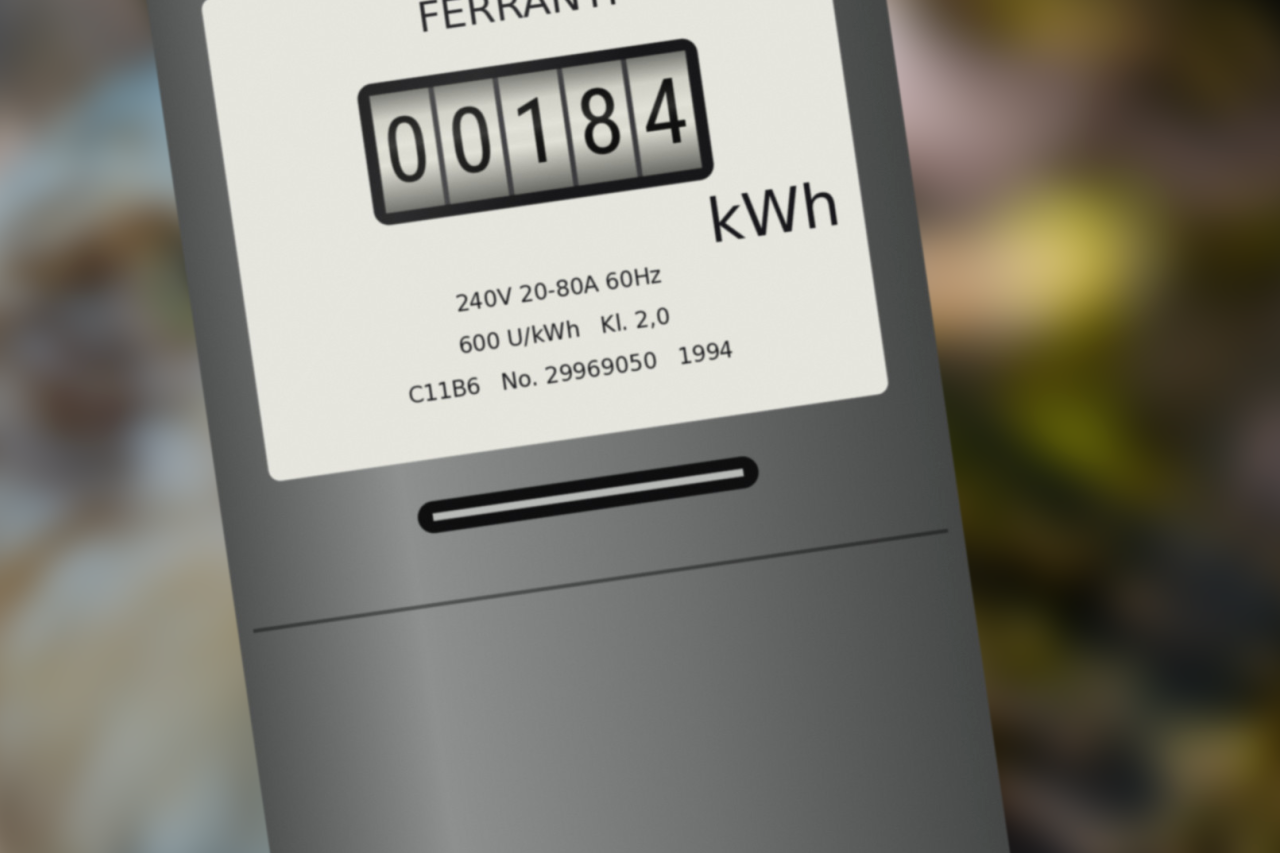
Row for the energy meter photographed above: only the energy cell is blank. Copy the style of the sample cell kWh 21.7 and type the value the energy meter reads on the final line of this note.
kWh 184
